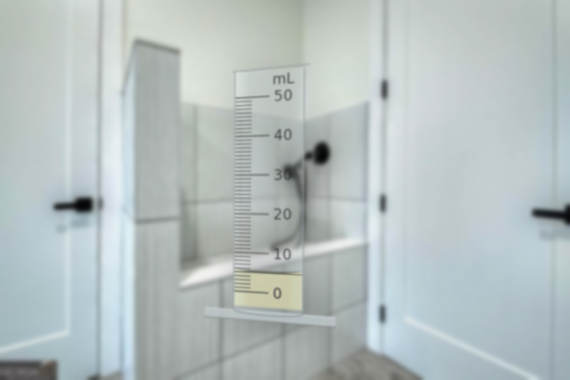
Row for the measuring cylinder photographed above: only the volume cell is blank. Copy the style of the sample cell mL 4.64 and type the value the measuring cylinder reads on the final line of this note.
mL 5
